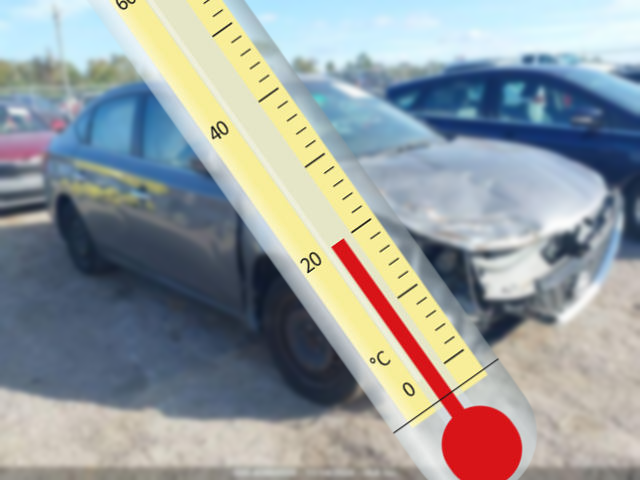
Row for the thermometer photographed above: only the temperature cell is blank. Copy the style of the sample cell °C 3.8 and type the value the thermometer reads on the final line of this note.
°C 20
